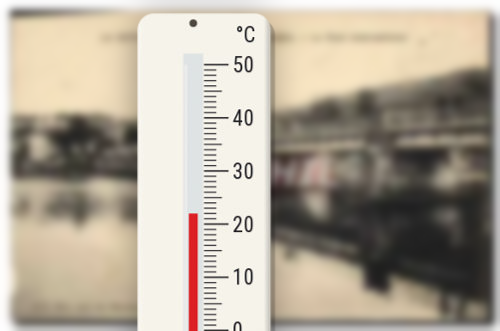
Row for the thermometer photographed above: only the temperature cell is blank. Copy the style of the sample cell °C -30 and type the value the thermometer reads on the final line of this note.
°C 22
